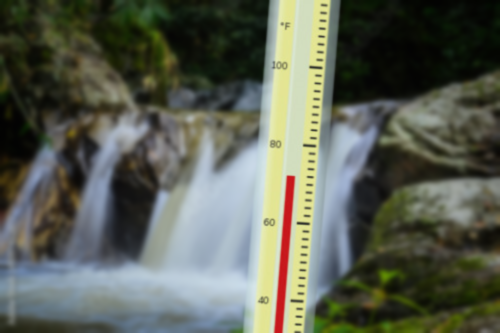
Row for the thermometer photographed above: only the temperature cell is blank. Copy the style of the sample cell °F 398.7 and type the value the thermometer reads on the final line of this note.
°F 72
